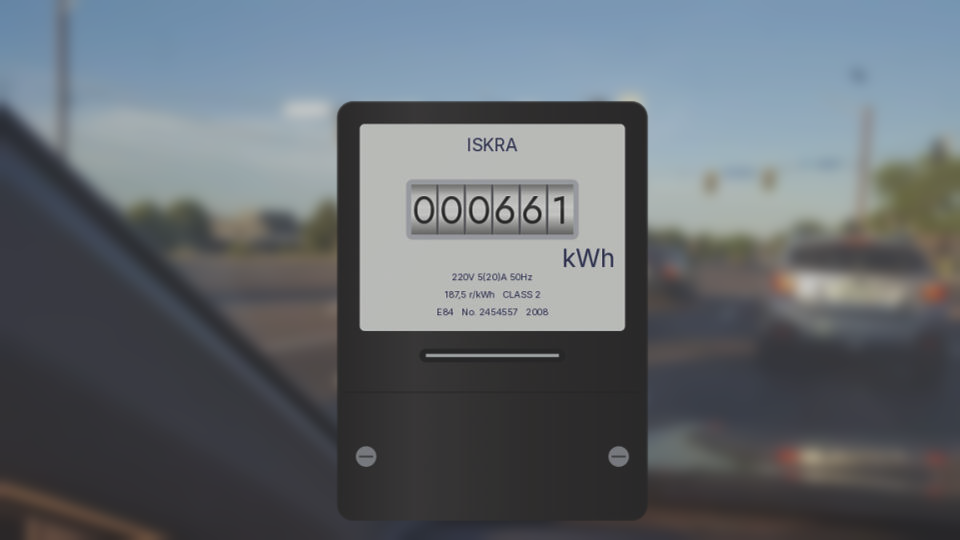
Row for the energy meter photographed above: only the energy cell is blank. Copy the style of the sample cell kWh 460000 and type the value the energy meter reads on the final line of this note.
kWh 661
